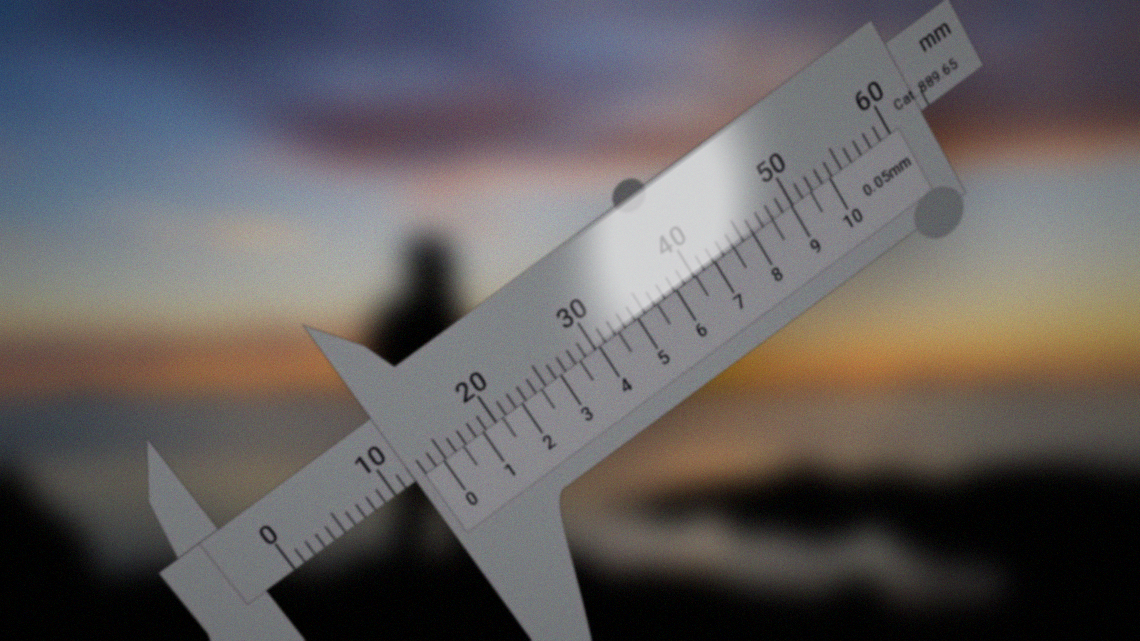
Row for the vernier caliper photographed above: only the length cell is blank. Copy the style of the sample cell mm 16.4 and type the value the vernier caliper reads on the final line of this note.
mm 14.8
